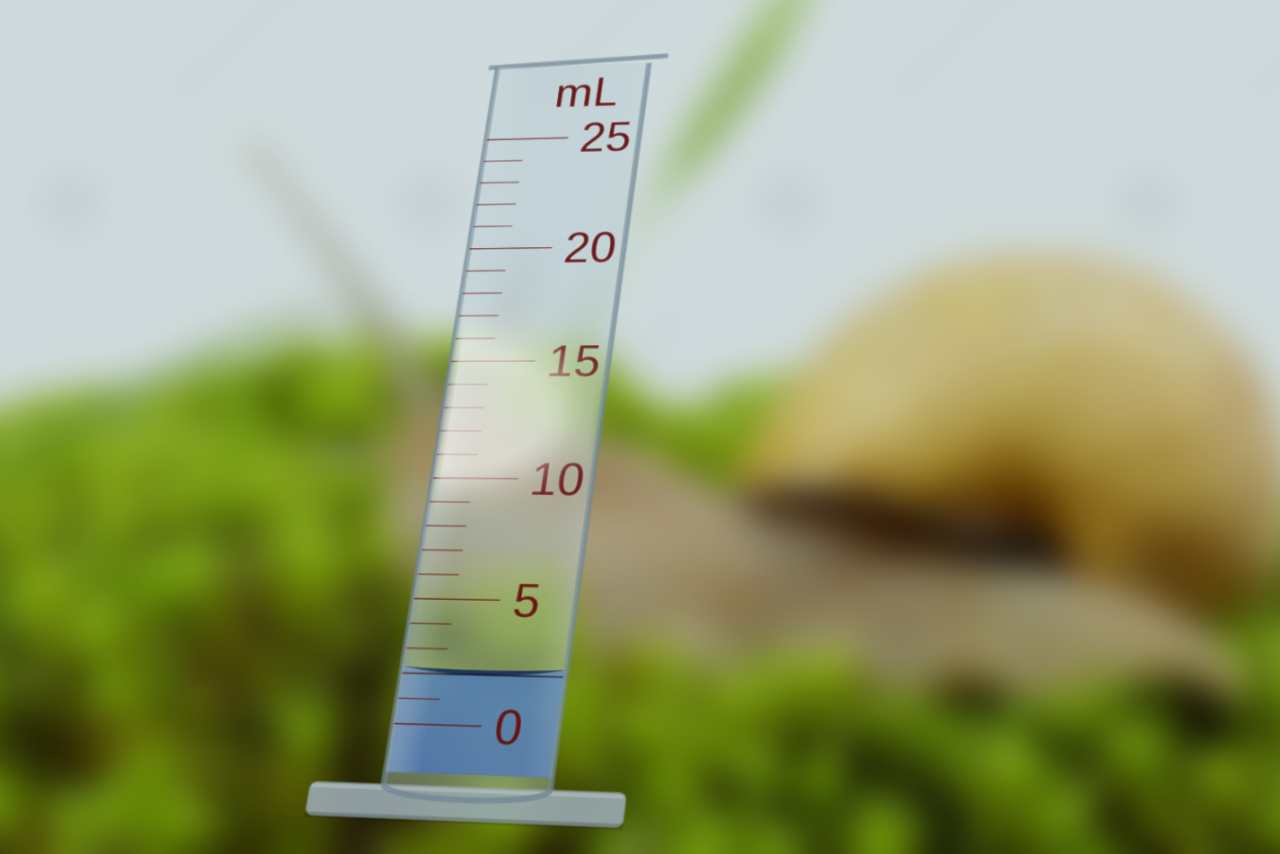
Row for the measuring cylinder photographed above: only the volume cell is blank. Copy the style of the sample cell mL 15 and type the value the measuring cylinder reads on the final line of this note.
mL 2
